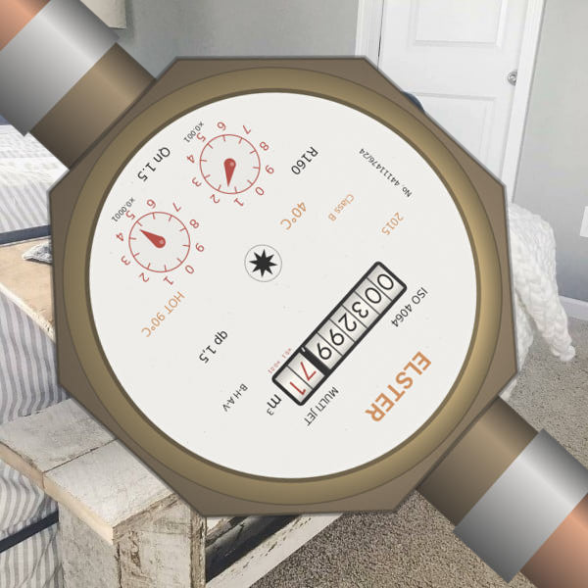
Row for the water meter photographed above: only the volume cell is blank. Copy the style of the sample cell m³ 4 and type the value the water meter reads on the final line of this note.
m³ 3299.7114
